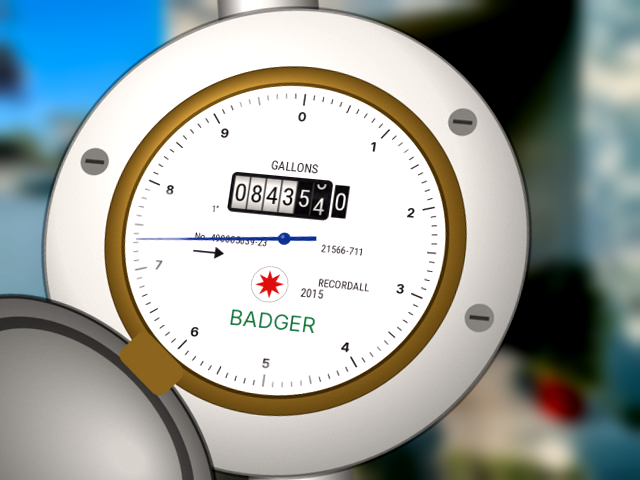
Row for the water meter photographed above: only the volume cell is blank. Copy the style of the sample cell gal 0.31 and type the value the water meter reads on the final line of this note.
gal 843537.3
